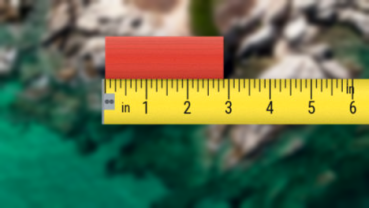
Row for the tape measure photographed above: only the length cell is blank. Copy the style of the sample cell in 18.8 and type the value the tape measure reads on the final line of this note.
in 2.875
